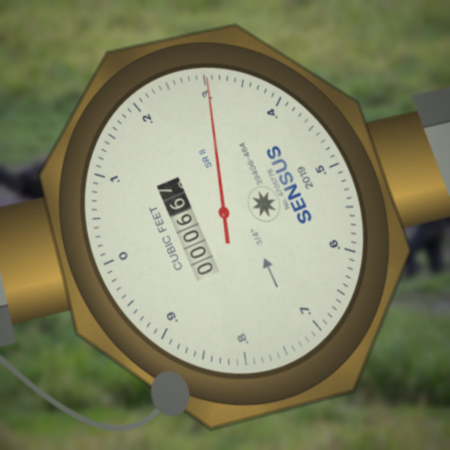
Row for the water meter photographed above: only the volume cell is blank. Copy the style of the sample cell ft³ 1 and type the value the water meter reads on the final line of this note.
ft³ 667.30
